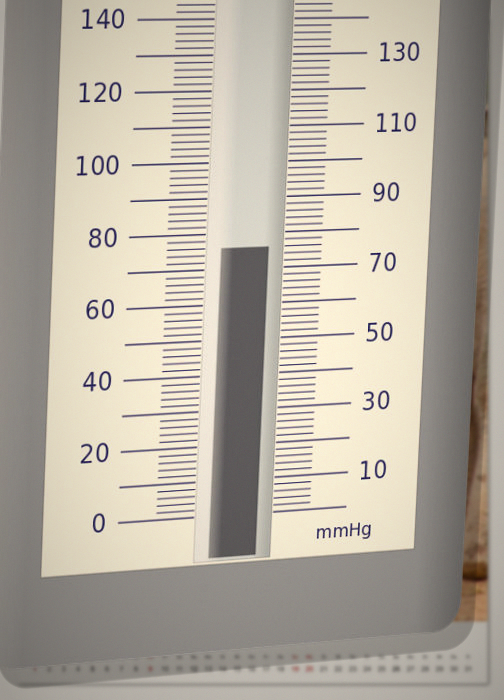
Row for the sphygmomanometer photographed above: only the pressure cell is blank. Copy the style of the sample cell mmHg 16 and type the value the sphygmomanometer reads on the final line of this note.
mmHg 76
